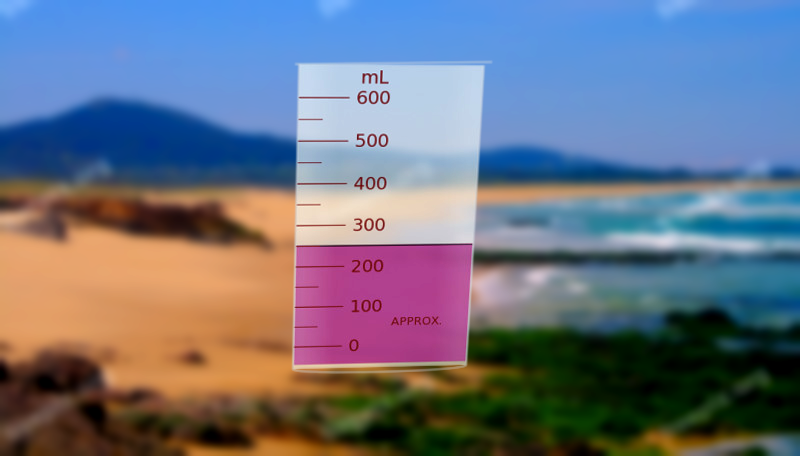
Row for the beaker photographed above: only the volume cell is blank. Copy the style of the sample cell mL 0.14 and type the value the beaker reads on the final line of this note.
mL 250
